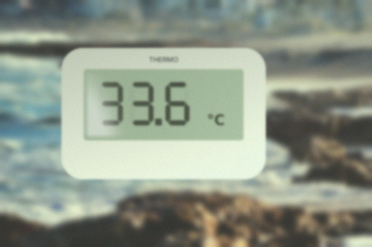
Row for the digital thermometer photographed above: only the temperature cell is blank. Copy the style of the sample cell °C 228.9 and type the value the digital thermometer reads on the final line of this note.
°C 33.6
